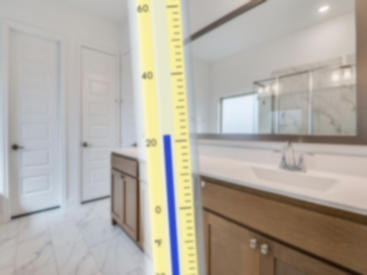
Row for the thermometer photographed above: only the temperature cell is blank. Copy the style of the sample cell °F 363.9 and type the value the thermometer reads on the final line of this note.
°F 22
